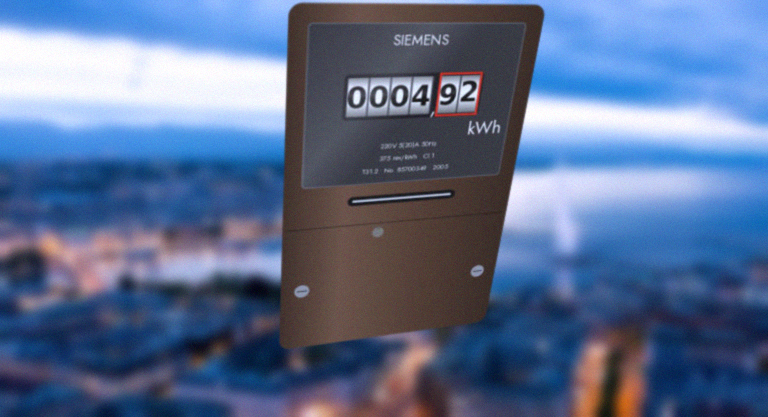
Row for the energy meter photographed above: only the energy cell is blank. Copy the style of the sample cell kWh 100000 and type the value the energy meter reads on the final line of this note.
kWh 4.92
